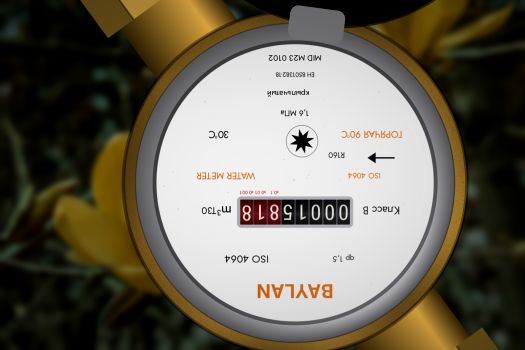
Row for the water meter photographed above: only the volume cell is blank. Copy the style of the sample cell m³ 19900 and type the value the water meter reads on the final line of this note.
m³ 15.818
